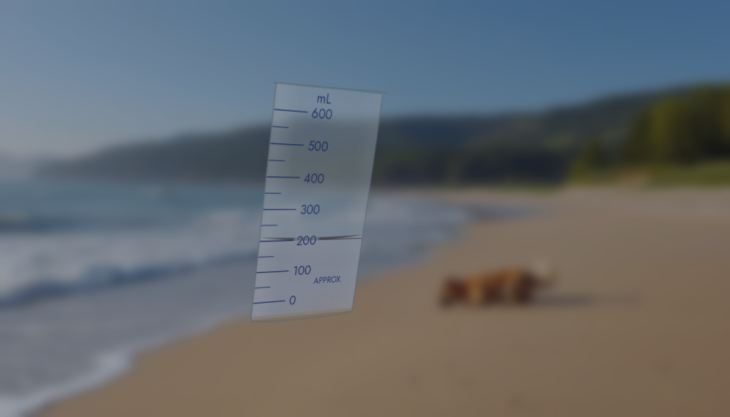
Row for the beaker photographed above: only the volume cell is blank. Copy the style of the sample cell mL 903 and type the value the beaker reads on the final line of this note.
mL 200
